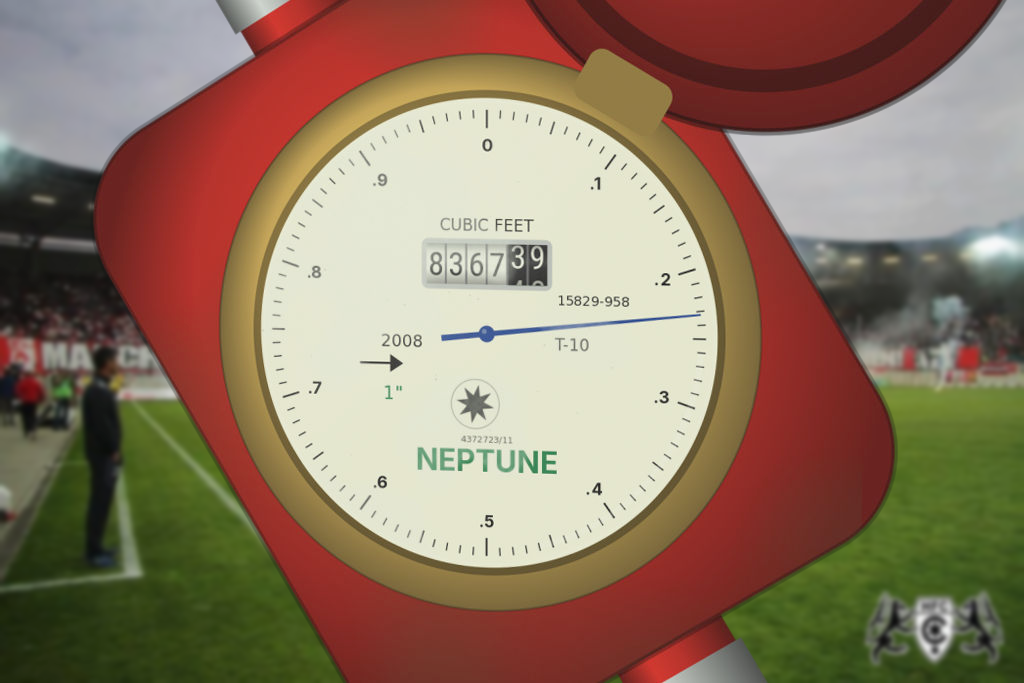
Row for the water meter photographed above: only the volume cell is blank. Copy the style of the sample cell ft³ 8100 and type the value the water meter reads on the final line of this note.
ft³ 836739.23
